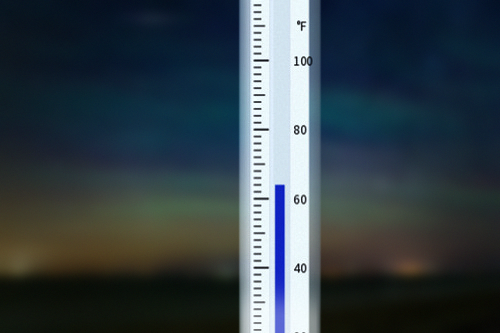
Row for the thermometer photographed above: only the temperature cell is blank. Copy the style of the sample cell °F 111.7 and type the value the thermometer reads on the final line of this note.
°F 64
